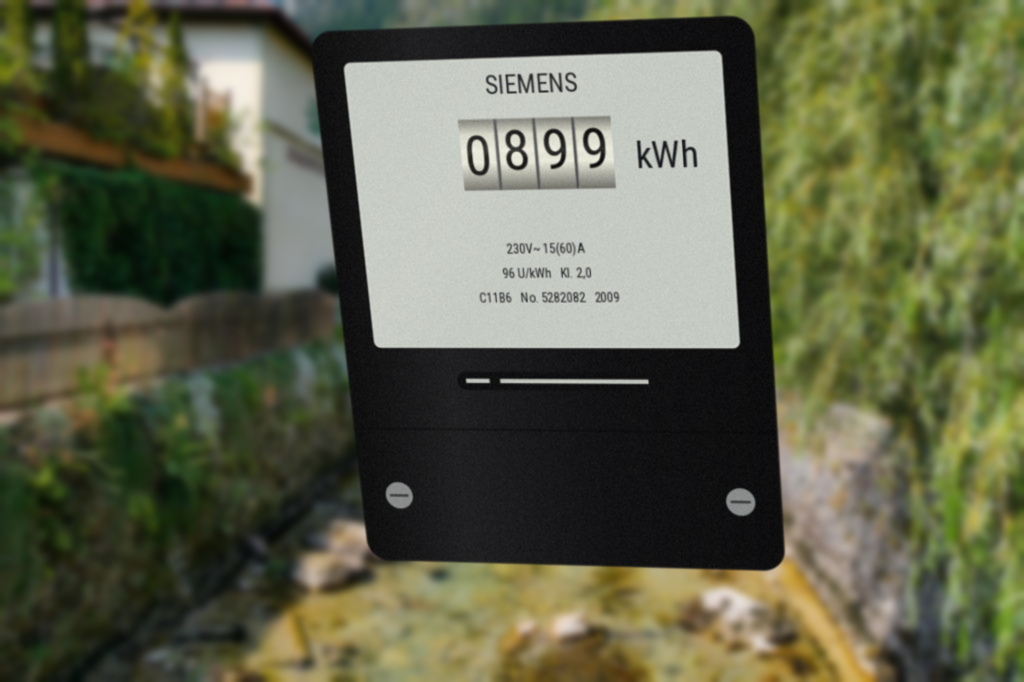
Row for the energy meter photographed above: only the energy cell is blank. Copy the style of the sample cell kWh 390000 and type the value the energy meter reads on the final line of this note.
kWh 899
